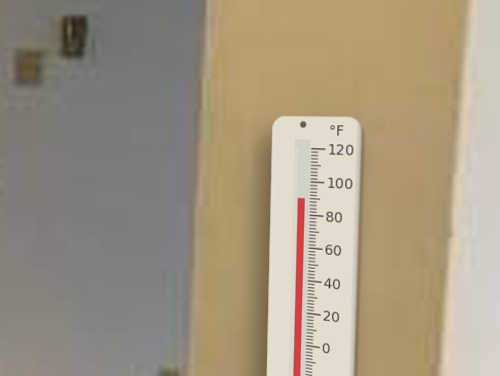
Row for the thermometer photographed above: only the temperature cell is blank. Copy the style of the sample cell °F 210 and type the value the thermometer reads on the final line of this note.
°F 90
